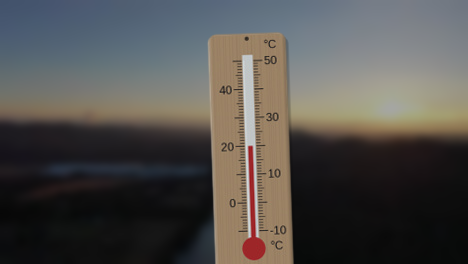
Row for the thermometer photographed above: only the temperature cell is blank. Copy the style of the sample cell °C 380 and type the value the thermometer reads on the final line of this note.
°C 20
